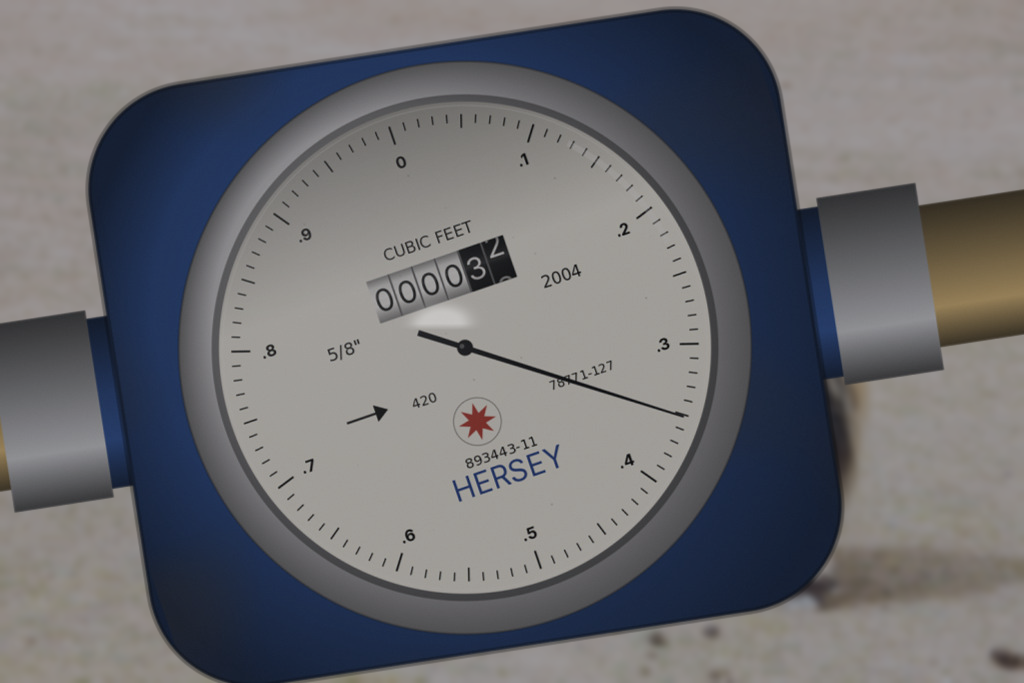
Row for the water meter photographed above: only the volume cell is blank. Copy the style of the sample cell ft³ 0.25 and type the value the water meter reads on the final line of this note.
ft³ 32.35
